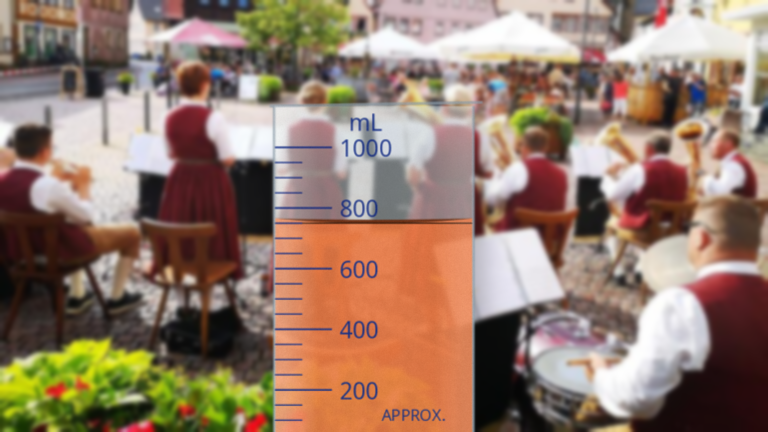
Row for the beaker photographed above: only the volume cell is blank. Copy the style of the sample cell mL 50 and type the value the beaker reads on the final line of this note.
mL 750
